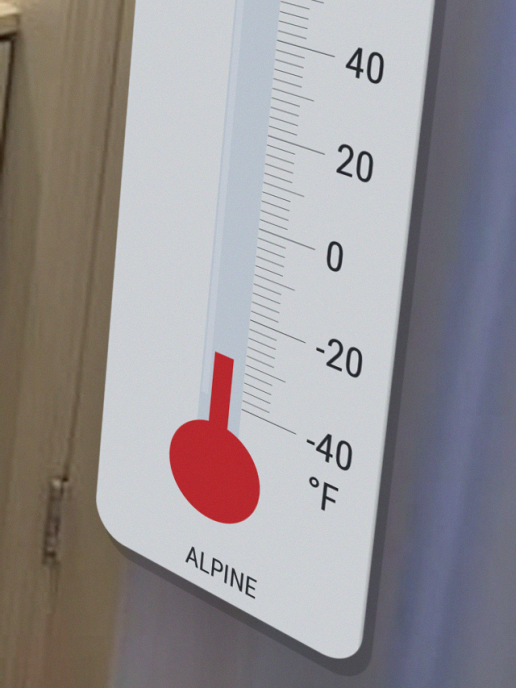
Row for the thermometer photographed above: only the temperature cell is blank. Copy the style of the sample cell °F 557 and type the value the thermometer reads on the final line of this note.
°F -30
